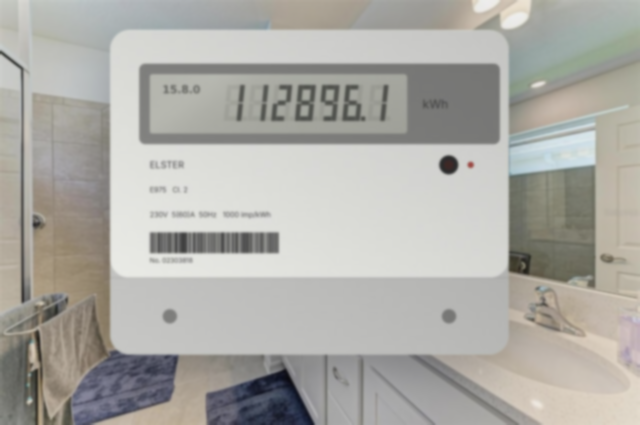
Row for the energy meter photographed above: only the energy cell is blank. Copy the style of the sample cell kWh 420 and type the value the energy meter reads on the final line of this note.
kWh 112896.1
